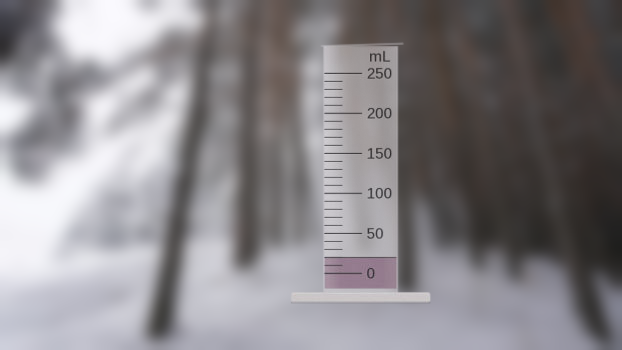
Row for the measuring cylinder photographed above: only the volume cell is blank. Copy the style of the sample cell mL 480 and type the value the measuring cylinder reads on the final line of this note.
mL 20
